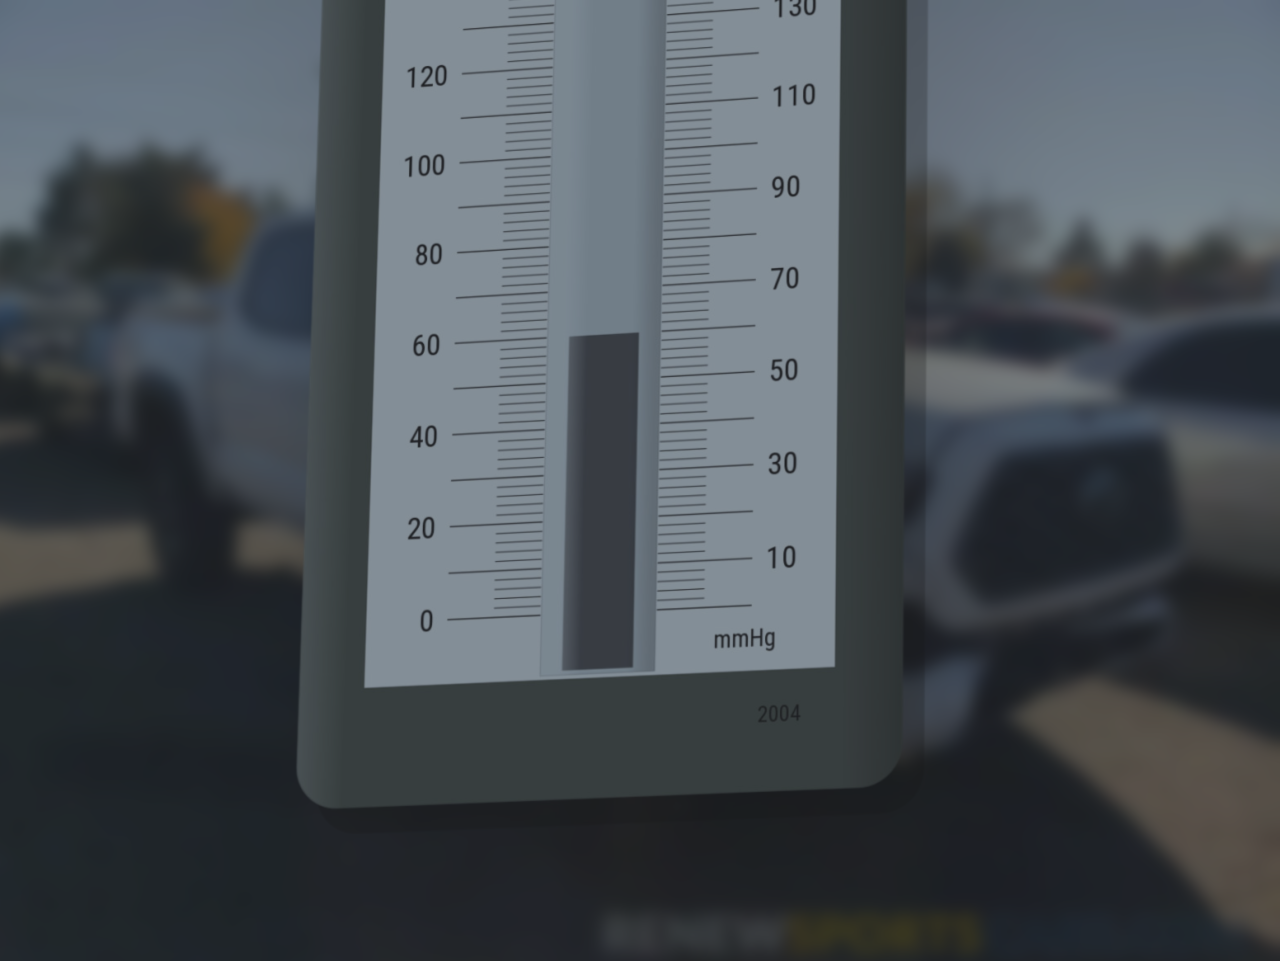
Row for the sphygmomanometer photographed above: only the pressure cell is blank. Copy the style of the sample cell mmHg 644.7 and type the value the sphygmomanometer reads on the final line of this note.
mmHg 60
